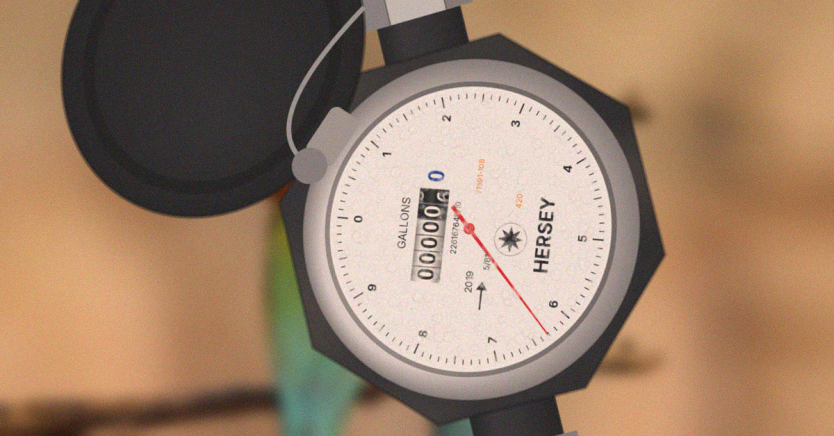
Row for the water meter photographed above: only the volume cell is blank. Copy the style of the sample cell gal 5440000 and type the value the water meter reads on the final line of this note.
gal 56.3
